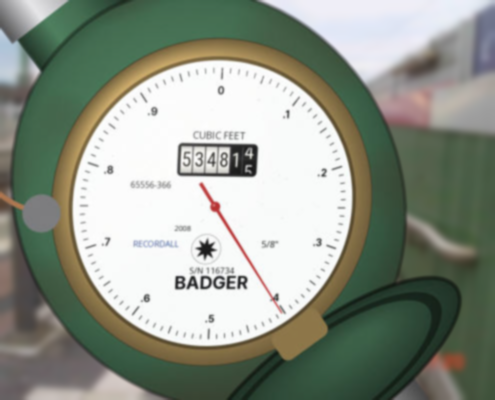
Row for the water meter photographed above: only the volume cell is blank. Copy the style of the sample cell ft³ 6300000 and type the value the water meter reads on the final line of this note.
ft³ 534814.40
